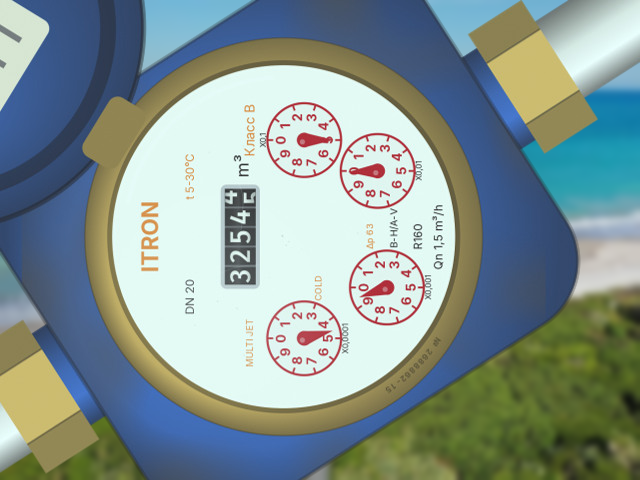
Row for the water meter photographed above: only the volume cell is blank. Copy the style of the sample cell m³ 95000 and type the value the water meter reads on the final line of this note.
m³ 32544.4994
